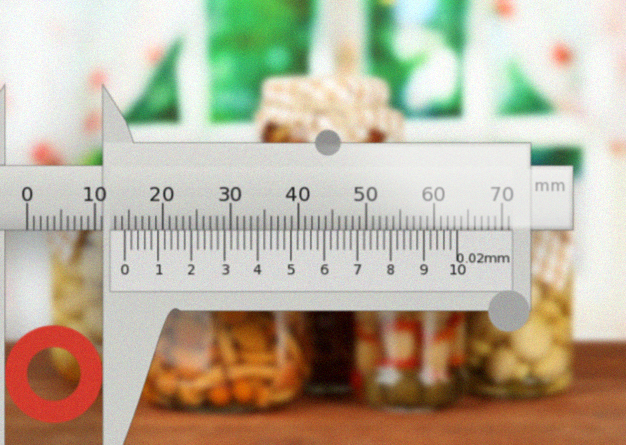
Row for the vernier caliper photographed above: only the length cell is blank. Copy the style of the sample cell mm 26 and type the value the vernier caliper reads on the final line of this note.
mm 14.4
